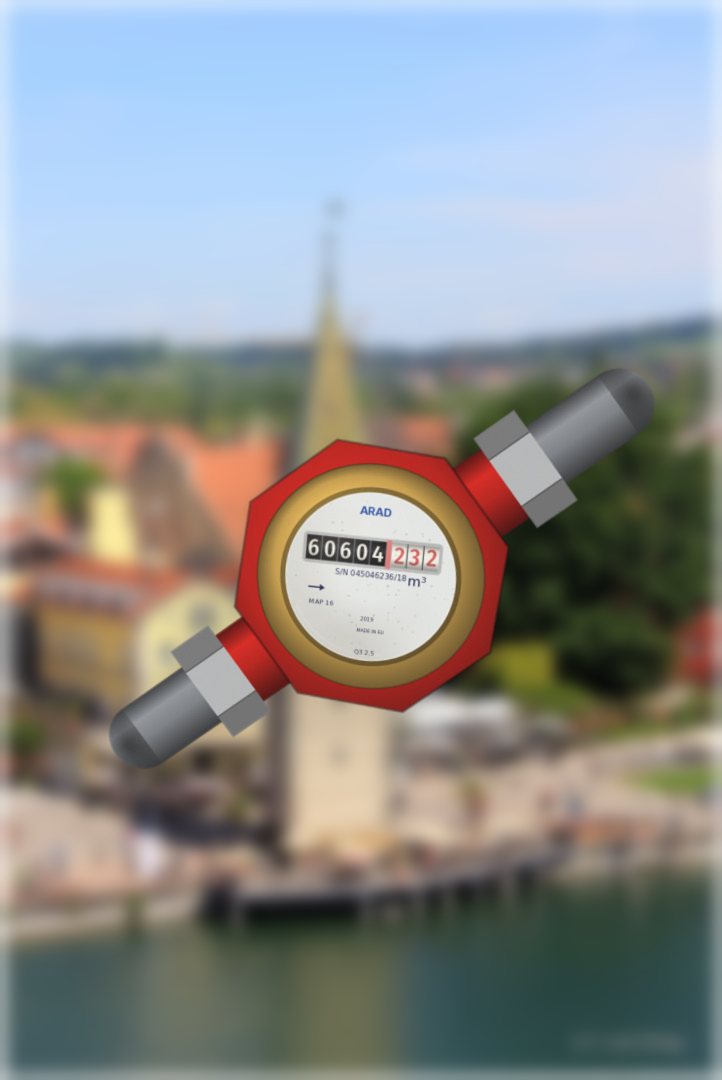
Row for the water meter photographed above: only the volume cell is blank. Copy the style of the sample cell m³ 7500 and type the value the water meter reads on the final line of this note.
m³ 60604.232
